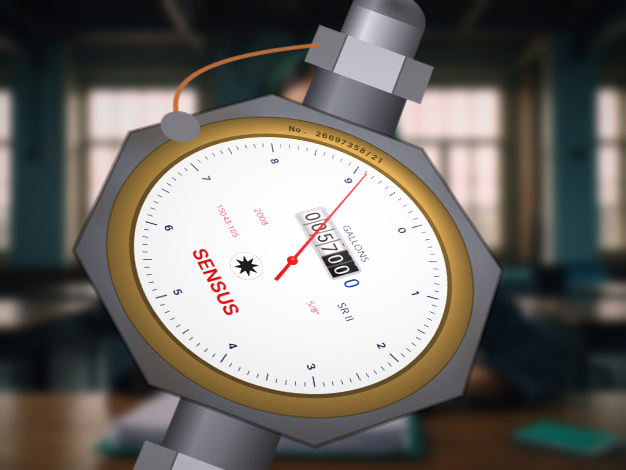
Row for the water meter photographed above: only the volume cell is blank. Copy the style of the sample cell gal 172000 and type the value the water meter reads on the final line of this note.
gal 56999.1
